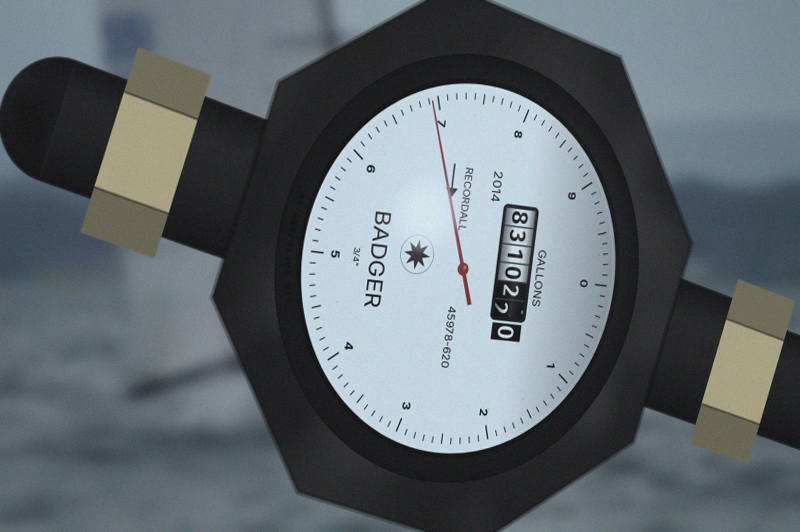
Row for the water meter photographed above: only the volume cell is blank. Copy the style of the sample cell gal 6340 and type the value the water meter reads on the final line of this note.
gal 8310216.9
